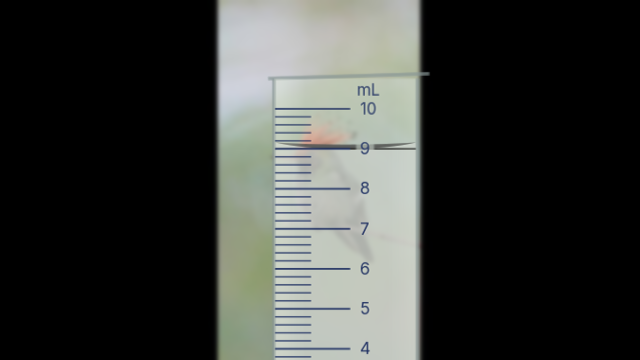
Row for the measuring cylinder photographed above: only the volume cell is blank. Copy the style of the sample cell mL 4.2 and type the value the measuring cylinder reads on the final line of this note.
mL 9
